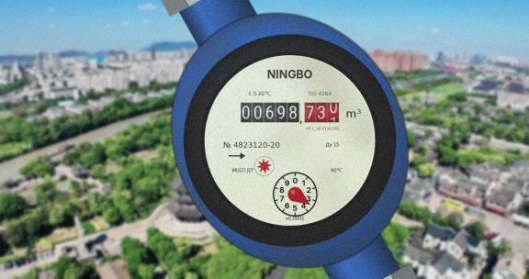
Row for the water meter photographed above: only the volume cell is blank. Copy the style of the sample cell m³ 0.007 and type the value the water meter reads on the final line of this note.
m³ 698.7303
